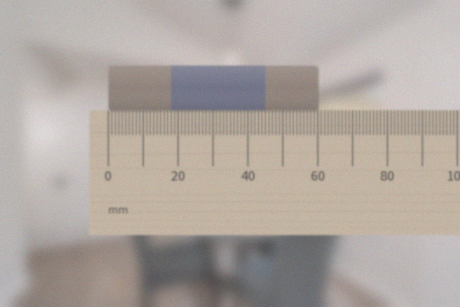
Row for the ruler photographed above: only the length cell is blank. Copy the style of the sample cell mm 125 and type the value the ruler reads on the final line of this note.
mm 60
